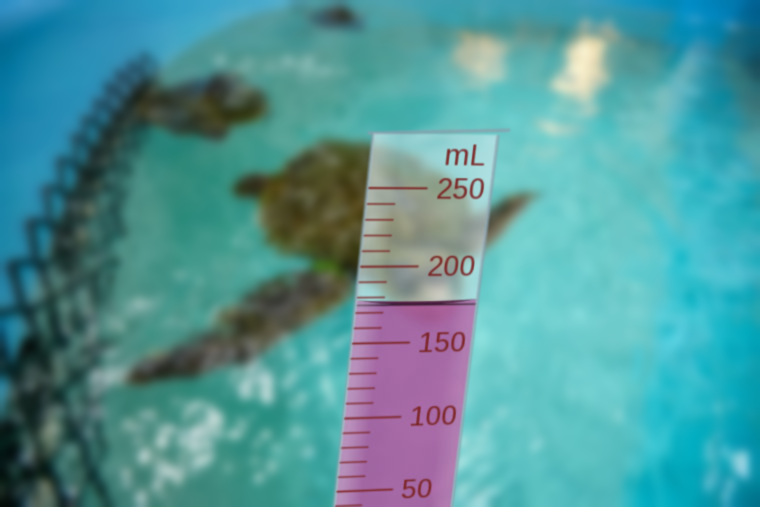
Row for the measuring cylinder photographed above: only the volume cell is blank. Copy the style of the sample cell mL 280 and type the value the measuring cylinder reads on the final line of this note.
mL 175
